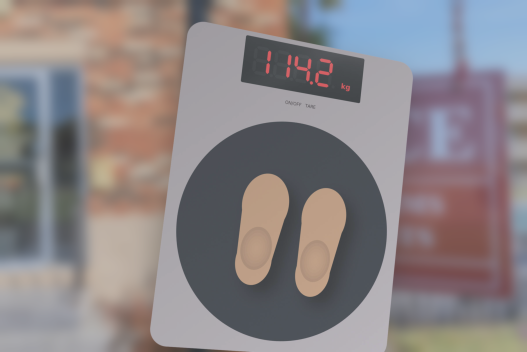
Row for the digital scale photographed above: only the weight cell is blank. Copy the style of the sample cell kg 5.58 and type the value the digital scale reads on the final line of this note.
kg 114.2
